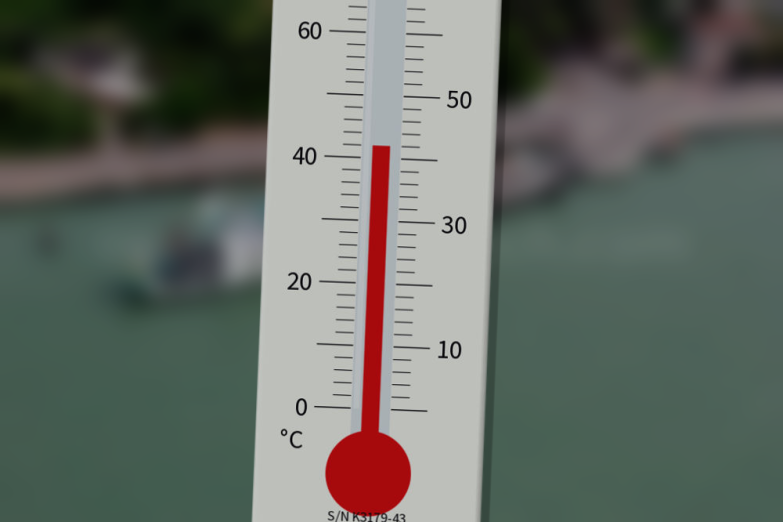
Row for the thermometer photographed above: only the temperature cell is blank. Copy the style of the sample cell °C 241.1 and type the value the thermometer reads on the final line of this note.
°C 42
